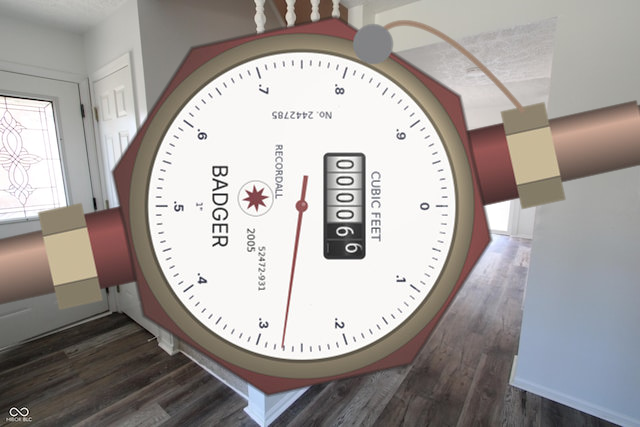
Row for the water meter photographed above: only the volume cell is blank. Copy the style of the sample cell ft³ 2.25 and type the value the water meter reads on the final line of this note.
ft³ 66.27
